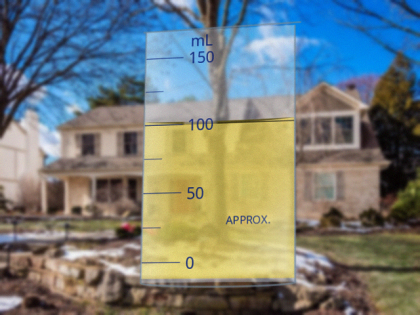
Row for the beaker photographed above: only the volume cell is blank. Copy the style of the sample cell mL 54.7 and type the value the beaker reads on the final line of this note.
mL 100
